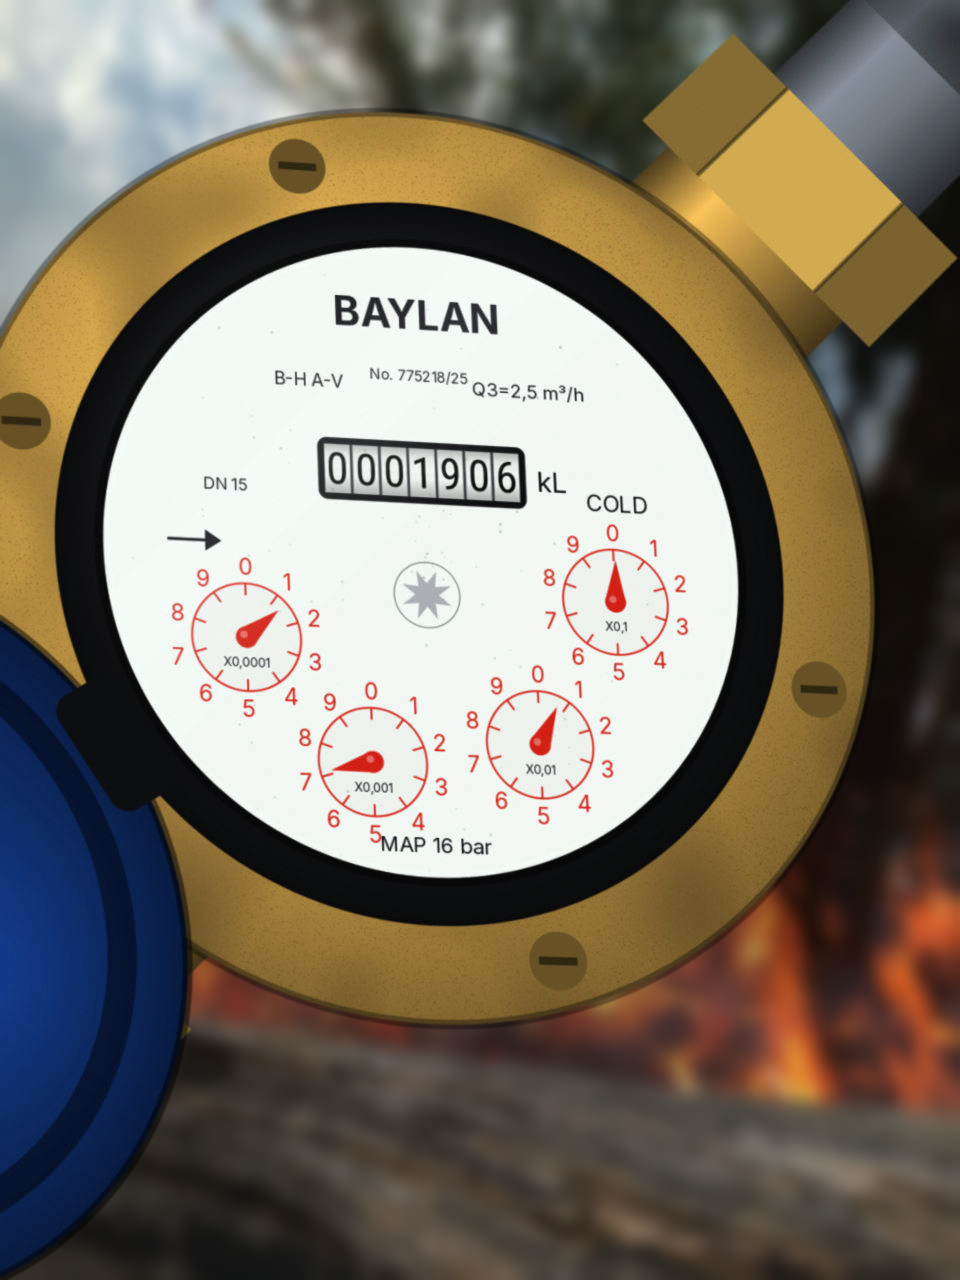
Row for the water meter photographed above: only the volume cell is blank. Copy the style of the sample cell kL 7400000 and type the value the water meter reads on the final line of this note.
kL 1906.0071
